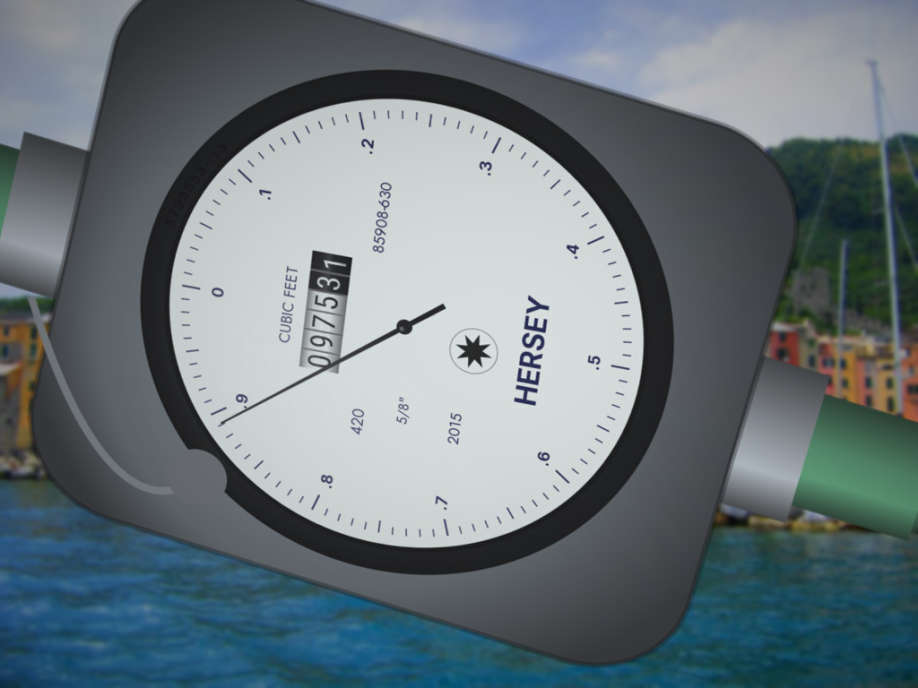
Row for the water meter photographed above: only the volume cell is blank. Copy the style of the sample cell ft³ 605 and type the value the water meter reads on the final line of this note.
ft³ 97530.89
